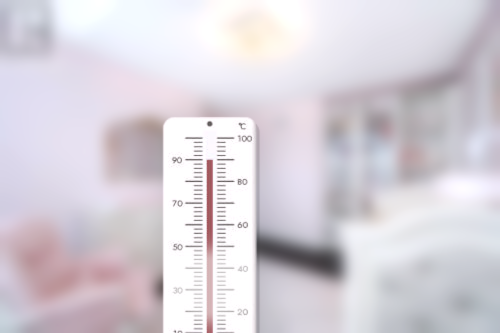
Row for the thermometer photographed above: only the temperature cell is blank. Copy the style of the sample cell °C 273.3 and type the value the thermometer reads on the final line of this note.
°C 90
